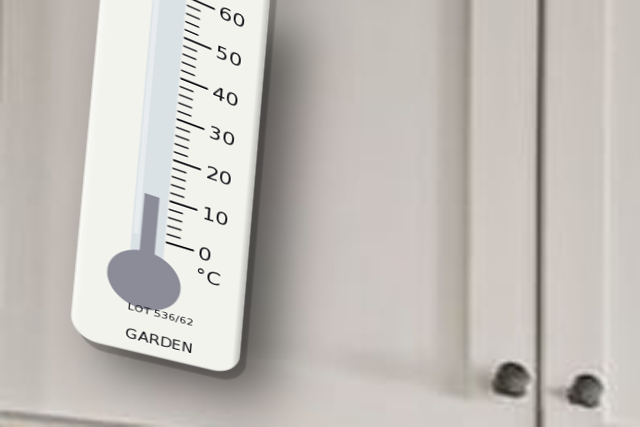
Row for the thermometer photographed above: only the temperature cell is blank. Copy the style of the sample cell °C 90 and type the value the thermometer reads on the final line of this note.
°C 10
